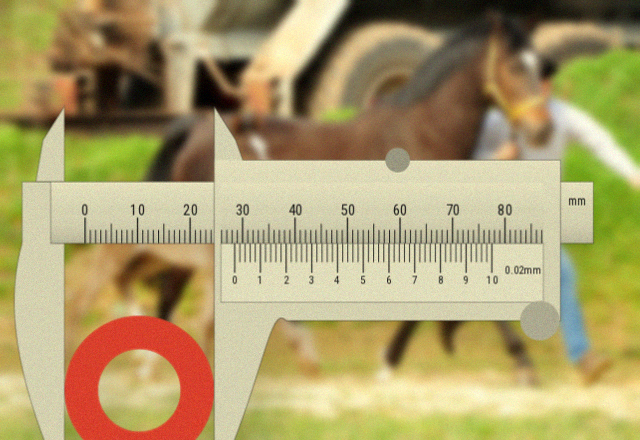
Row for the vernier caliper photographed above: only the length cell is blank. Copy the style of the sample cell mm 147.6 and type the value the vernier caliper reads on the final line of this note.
mm 28.5
